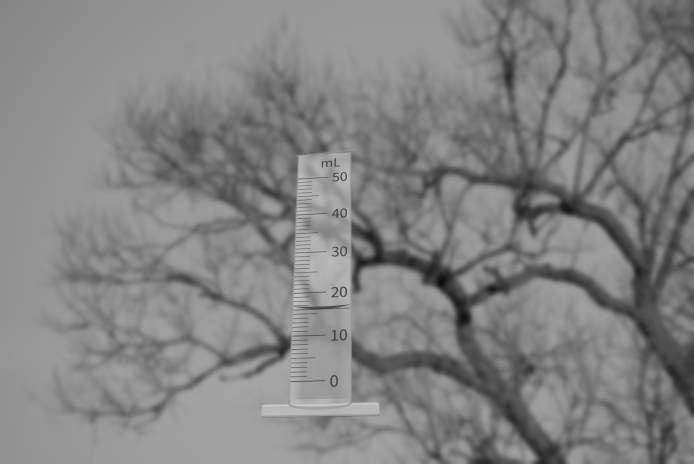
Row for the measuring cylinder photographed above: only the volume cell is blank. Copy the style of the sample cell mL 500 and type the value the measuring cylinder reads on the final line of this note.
mL 16
